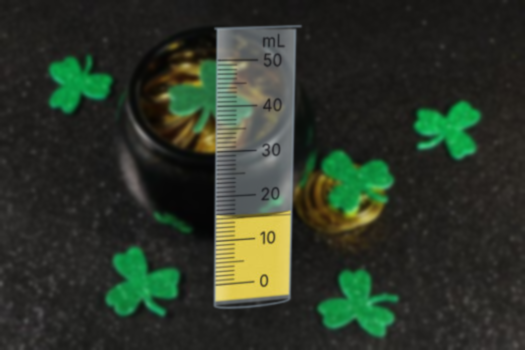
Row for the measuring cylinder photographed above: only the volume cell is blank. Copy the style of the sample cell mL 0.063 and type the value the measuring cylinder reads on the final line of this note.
mL 15
